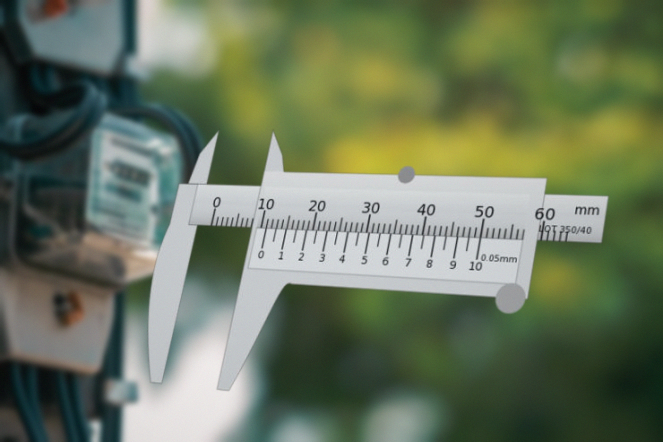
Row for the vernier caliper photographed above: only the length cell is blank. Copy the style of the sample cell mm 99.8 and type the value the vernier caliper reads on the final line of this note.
mm 11.0
